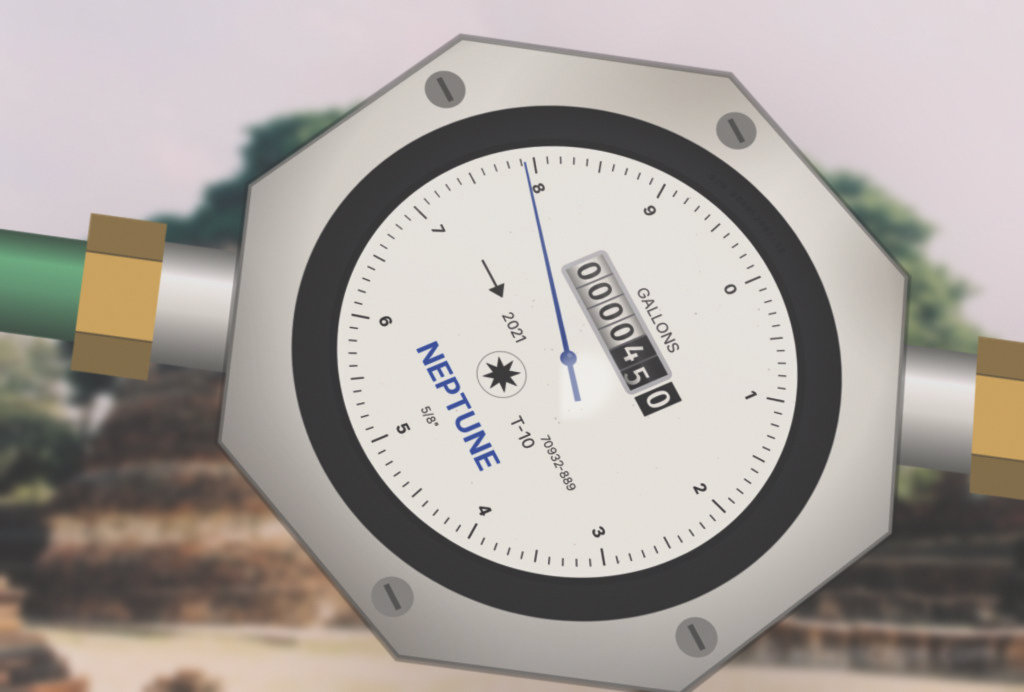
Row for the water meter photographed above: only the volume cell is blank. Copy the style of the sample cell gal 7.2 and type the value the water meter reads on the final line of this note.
gal 447.9
